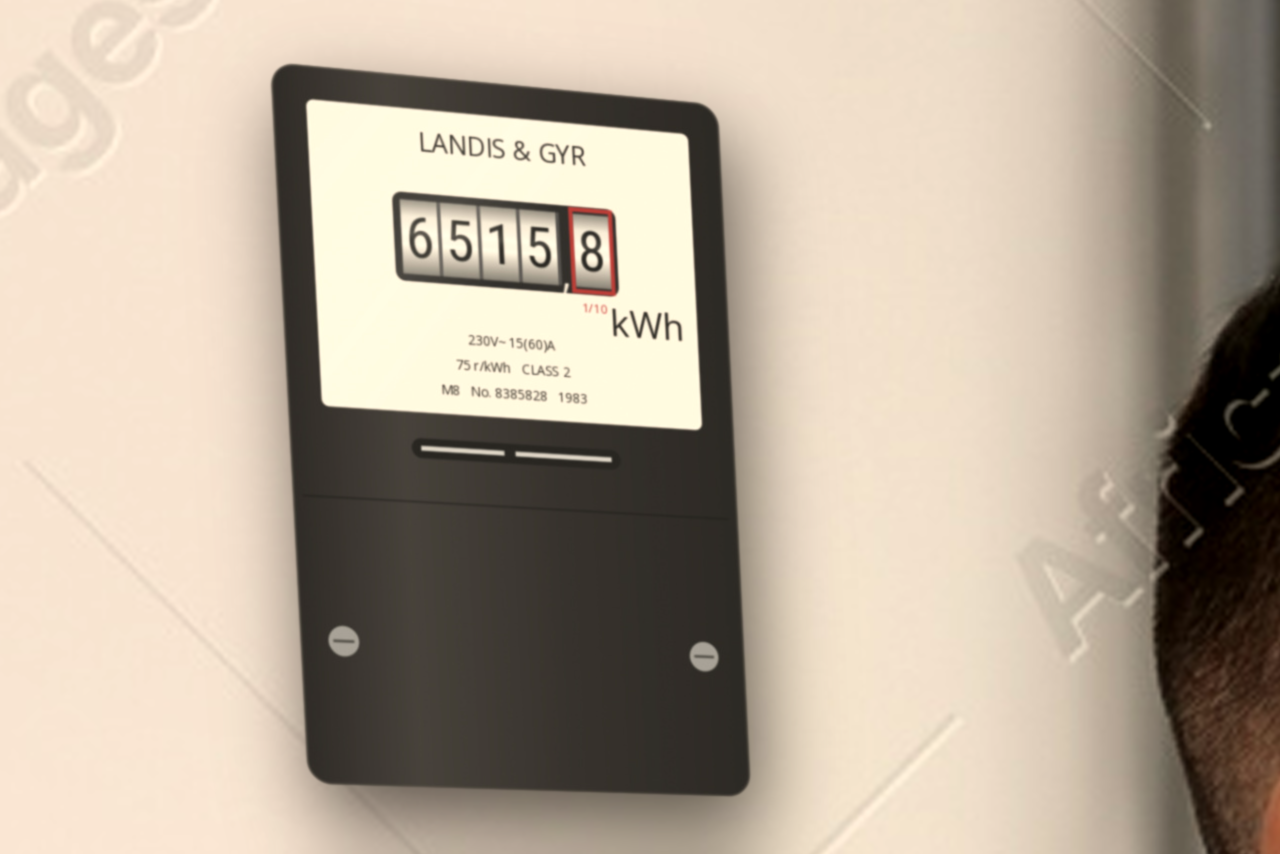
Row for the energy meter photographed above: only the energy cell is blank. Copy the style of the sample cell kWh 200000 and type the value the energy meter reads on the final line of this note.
kWh 6515.8
